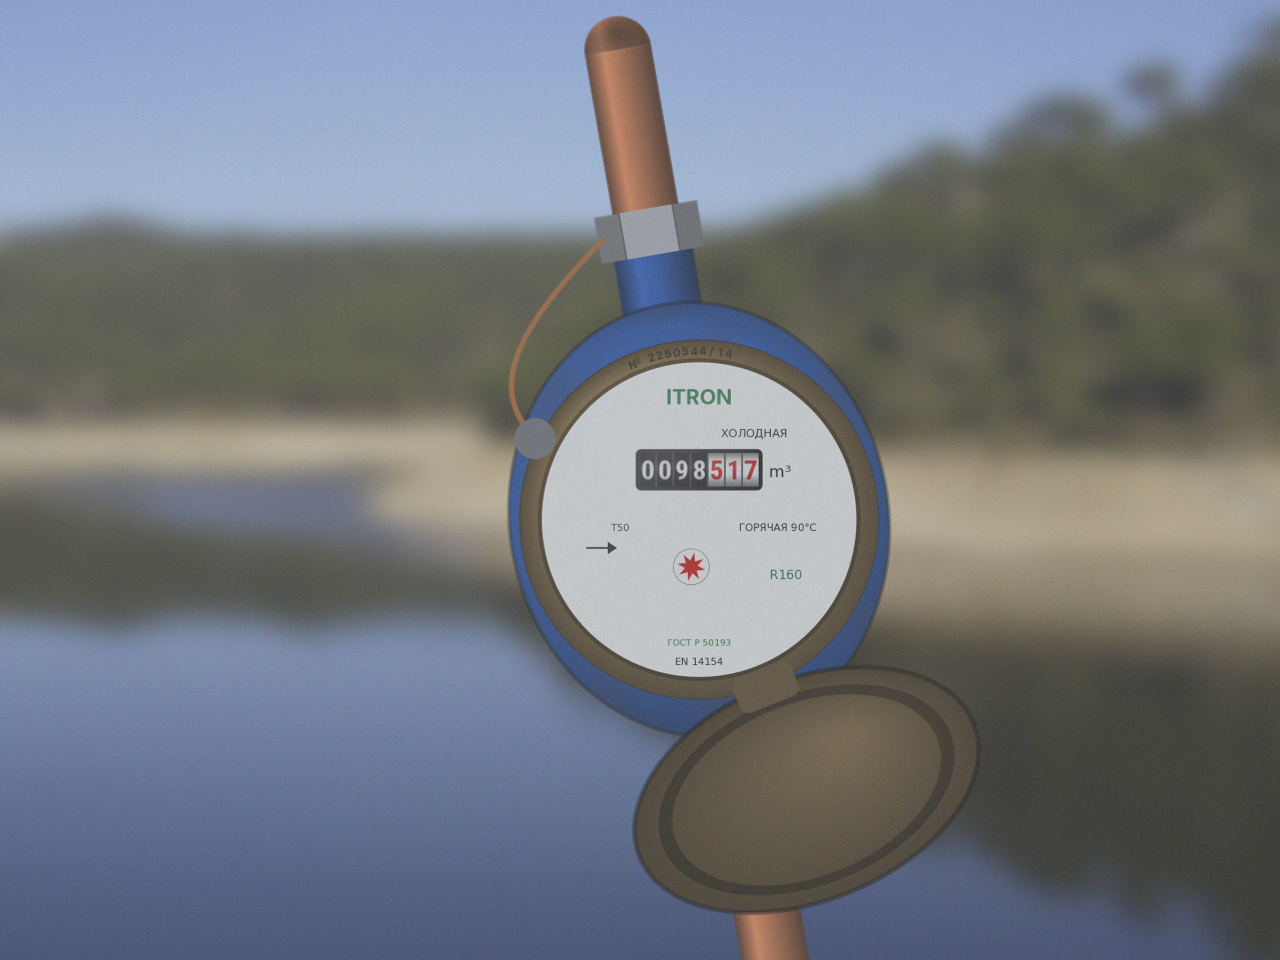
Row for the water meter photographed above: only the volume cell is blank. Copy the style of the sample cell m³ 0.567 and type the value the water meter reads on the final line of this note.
m³ 98.517
